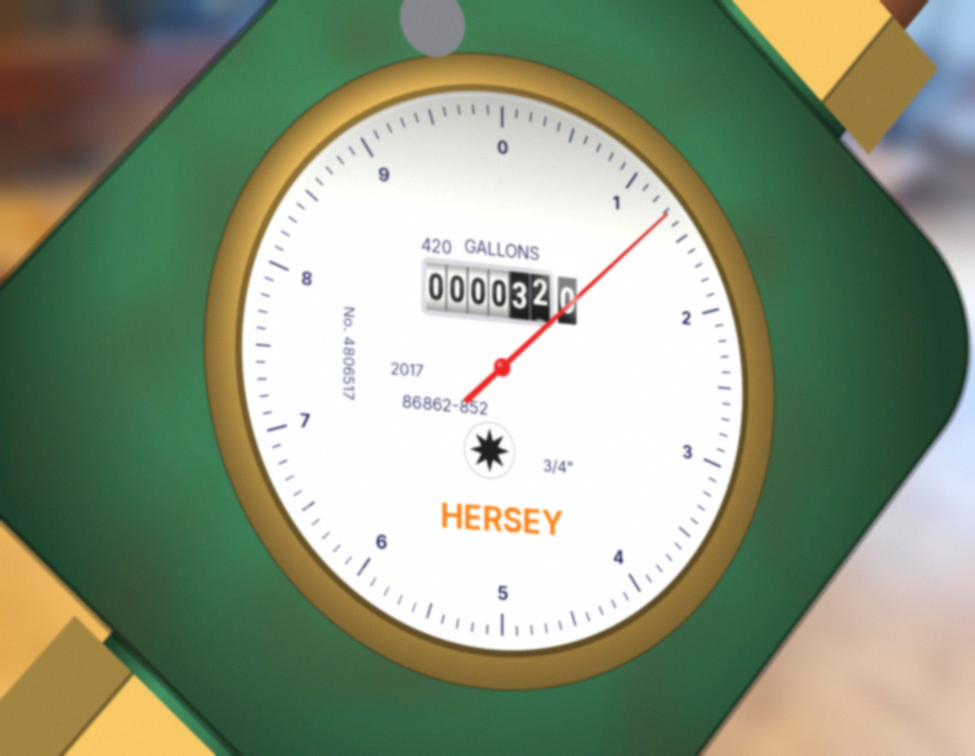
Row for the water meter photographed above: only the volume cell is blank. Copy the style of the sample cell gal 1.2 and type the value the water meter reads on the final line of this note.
gal 321.3
